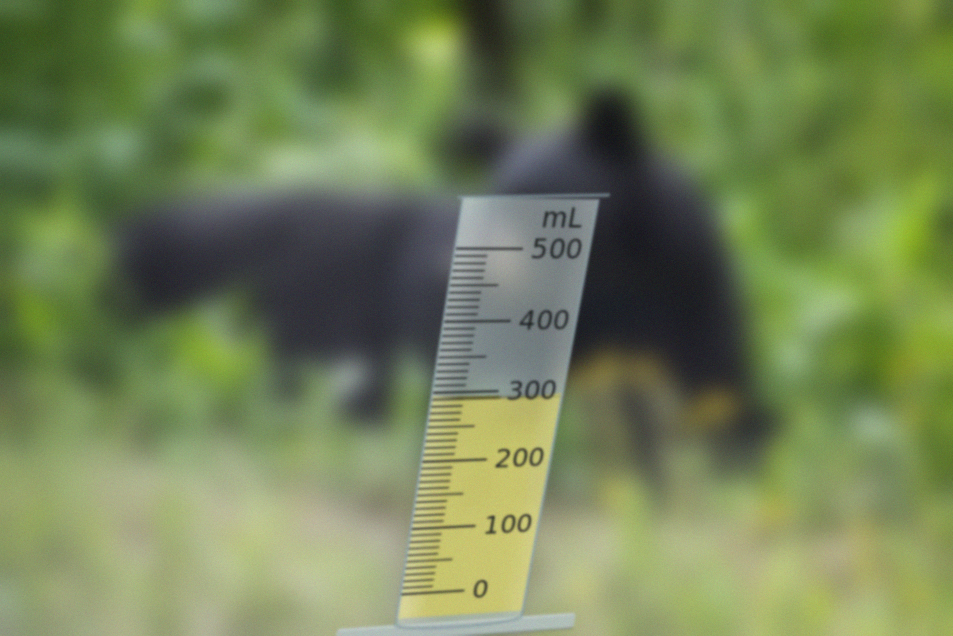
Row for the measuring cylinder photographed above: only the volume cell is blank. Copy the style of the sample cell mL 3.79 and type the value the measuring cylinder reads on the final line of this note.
mL 290
